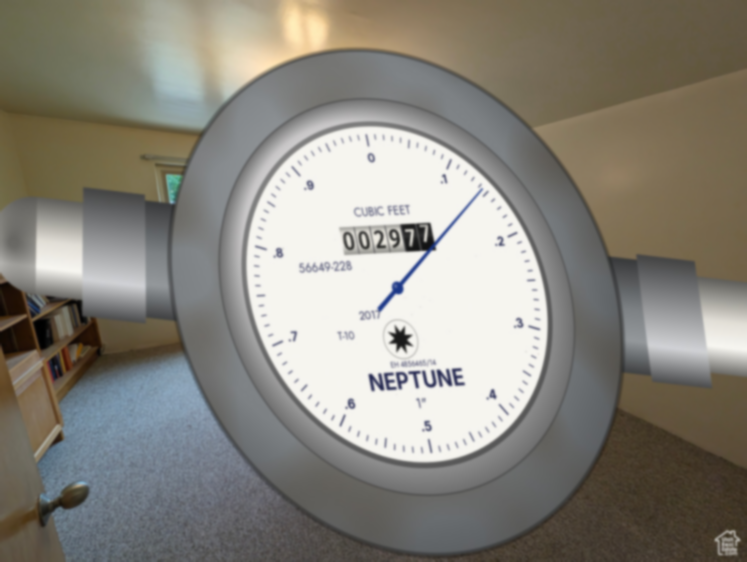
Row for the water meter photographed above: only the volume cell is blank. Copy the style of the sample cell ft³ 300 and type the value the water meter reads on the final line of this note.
ft³ 2977.14
